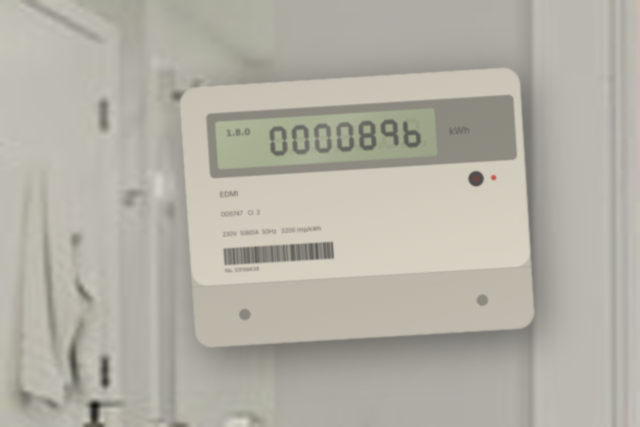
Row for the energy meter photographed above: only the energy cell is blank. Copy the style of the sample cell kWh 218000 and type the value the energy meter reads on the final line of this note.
kWh 896
